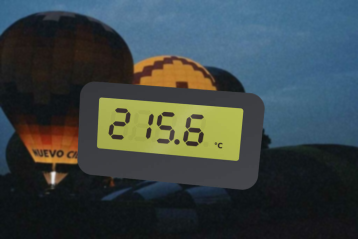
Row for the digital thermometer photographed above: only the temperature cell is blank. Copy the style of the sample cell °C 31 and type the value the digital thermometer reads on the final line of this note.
°C 215.6
